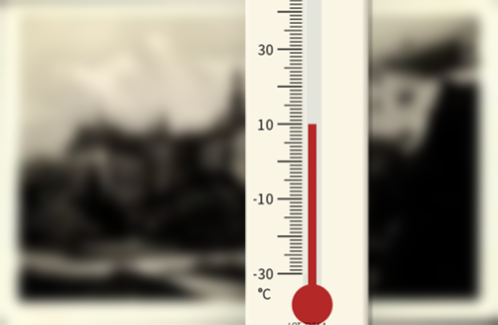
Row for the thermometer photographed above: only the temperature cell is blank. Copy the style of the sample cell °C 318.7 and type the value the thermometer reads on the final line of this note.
°C 10
